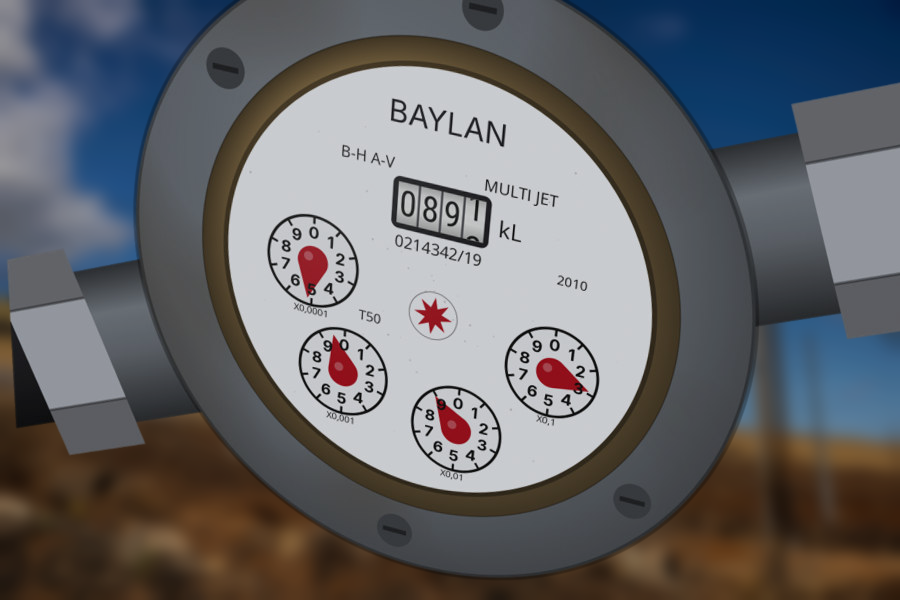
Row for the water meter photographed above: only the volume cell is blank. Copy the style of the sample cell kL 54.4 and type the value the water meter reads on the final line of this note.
kL 891.2895
